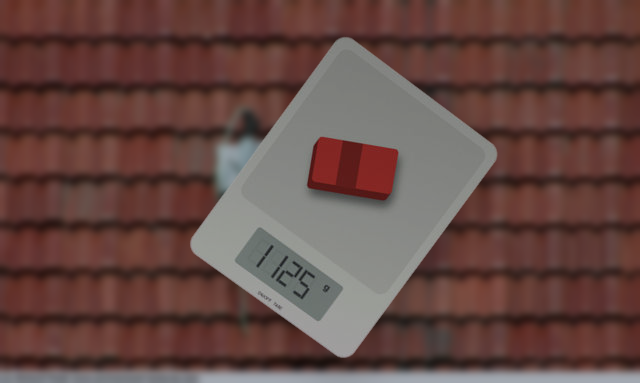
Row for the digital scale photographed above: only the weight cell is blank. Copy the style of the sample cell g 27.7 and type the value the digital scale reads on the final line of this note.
g 1125
